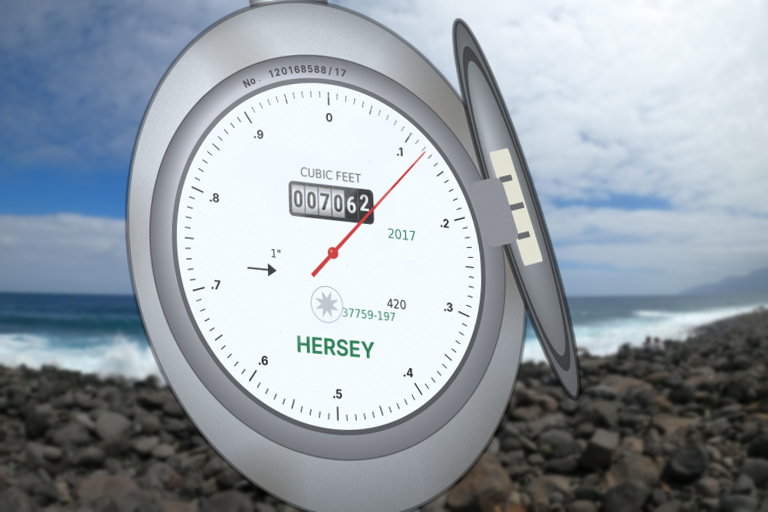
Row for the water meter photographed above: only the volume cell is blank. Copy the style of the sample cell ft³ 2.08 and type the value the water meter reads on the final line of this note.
ft³ 7062.12
